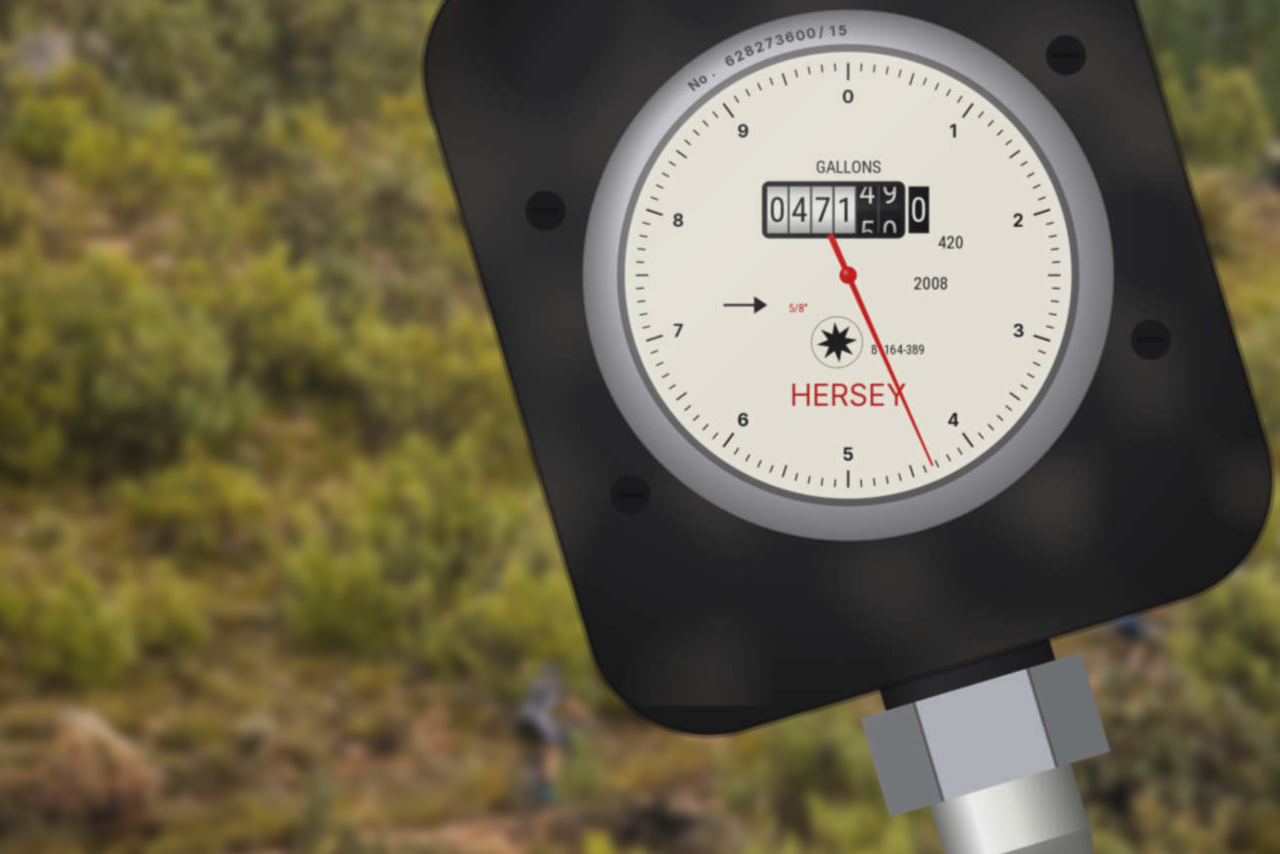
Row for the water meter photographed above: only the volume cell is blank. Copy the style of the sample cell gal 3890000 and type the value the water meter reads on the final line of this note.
gal 471494.3
